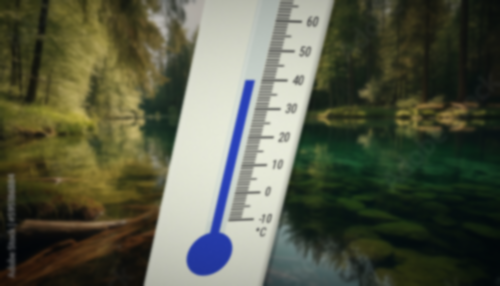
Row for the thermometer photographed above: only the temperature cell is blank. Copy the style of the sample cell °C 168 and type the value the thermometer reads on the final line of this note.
°C 40
